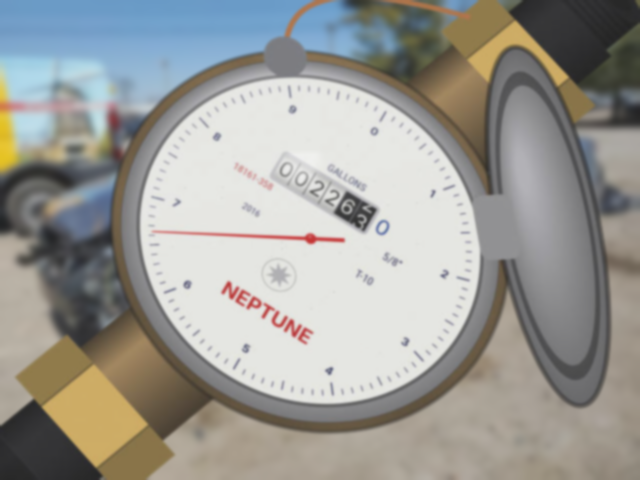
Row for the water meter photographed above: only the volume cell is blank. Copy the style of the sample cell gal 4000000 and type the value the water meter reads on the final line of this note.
gal 22626.6
